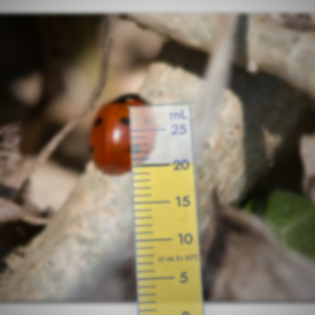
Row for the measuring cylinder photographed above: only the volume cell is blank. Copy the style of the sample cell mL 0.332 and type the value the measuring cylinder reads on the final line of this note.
mL 20
